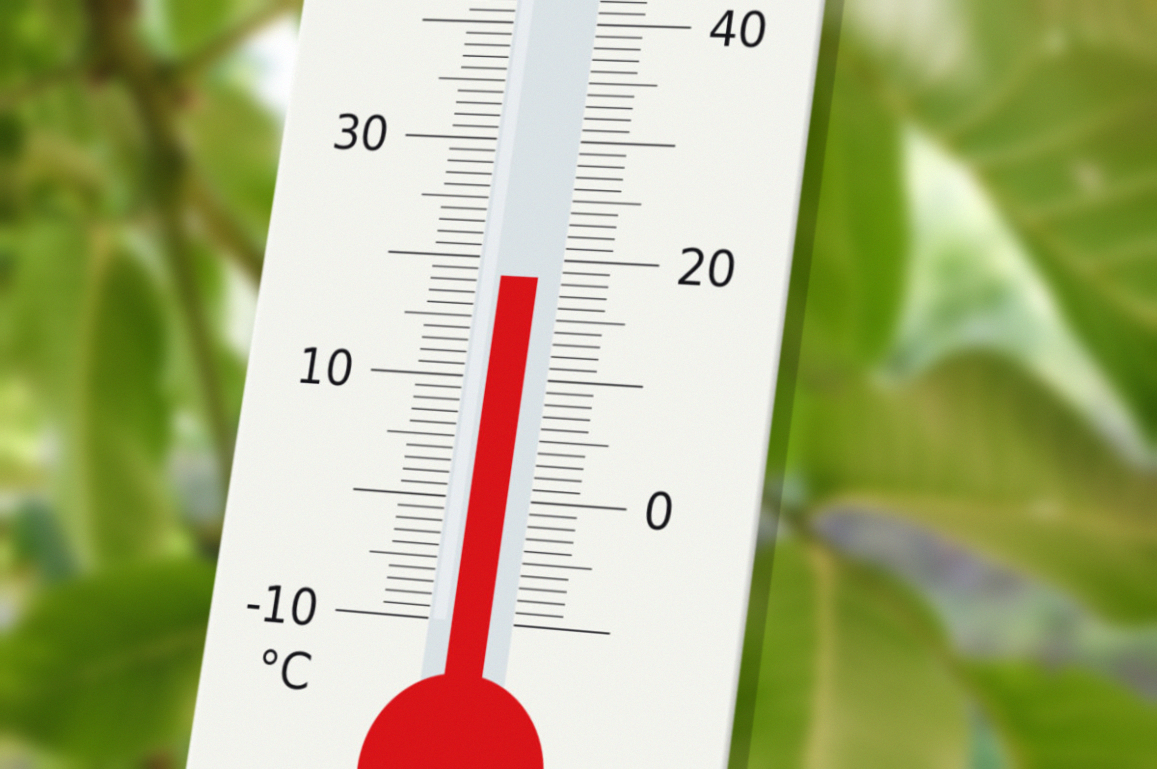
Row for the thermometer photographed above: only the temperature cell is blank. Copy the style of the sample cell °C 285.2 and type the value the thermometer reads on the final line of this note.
°C 18.5
